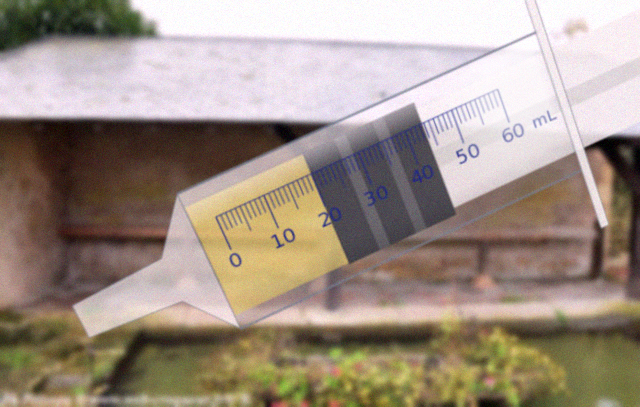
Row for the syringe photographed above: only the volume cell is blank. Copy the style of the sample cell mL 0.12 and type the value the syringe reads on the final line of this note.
mL 20
